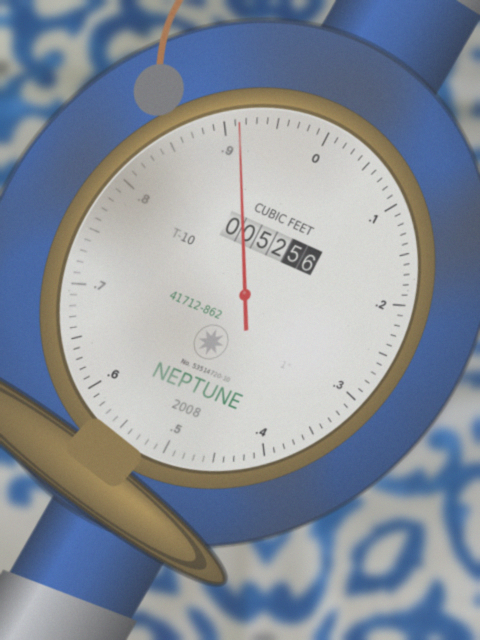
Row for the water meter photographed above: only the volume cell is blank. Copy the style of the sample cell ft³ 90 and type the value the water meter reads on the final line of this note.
ft³ 5255.91
